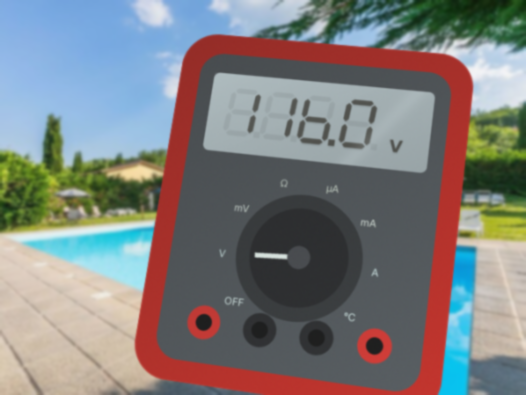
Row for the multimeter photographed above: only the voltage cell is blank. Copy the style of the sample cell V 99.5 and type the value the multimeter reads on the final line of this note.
V 116.0
